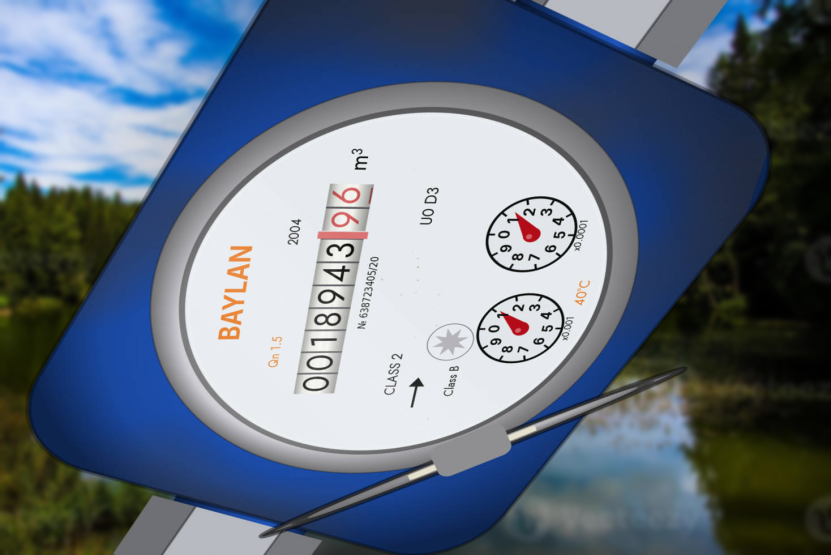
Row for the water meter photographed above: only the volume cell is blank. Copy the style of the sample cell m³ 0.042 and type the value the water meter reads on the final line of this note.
m³ 18943.9611
